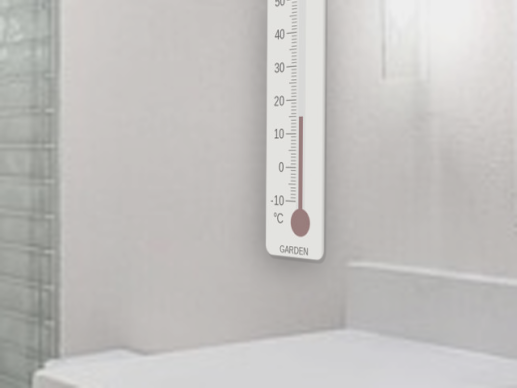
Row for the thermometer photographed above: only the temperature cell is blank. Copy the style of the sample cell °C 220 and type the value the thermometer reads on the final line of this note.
°C 15
